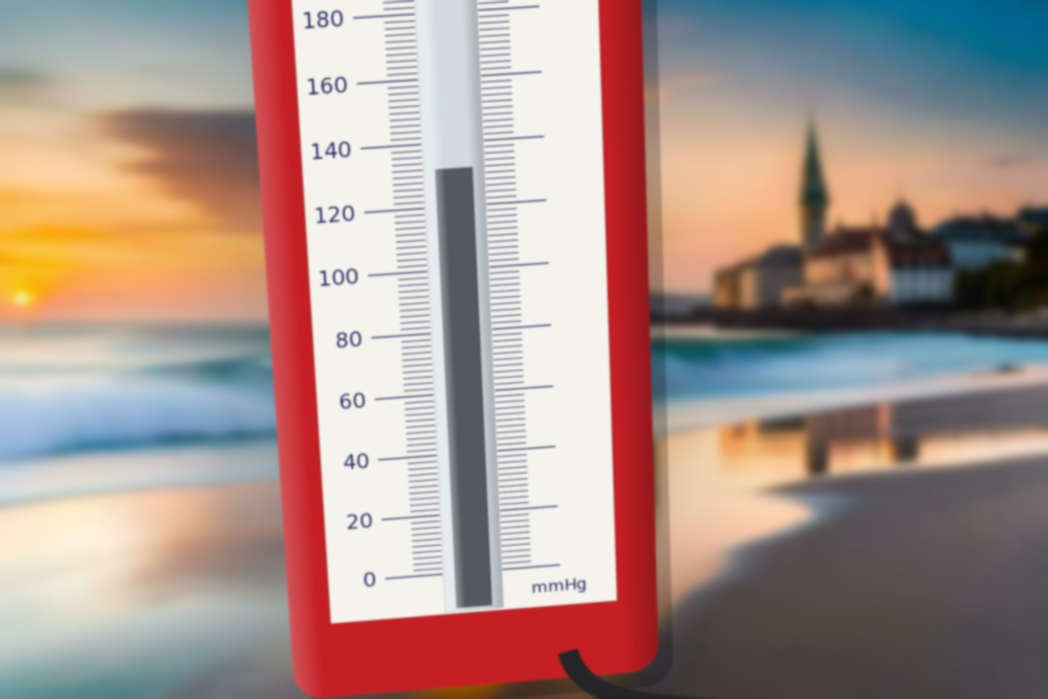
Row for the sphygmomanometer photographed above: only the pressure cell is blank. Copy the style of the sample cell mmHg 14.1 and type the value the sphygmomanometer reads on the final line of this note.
mmHg 132
